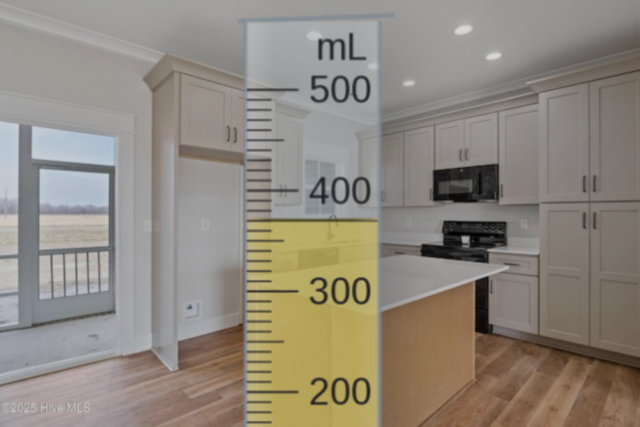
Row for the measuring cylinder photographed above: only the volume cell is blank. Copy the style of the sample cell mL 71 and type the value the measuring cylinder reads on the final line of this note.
mL 370
